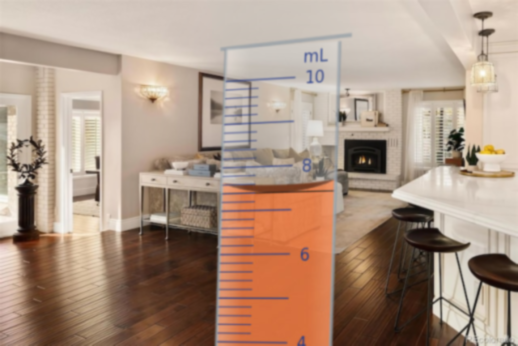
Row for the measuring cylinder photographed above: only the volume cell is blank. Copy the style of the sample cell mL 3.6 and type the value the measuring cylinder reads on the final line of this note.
mL 7.4
